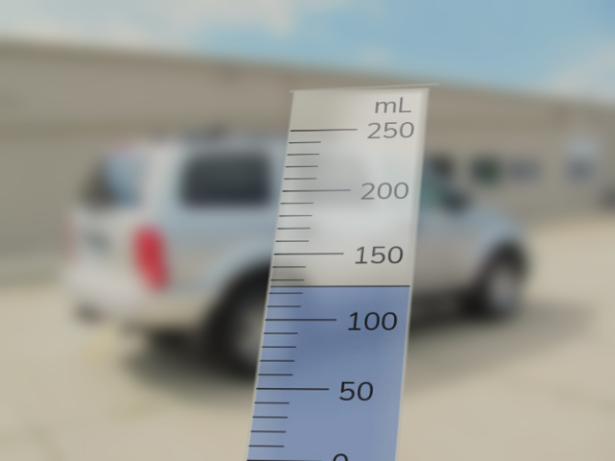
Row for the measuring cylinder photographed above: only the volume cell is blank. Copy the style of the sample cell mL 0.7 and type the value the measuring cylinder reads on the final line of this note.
mL 125
